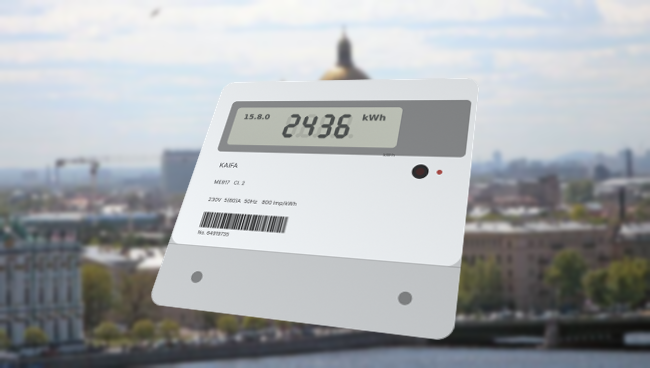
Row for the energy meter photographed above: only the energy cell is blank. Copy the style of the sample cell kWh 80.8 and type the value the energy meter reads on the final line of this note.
kWh 2436
